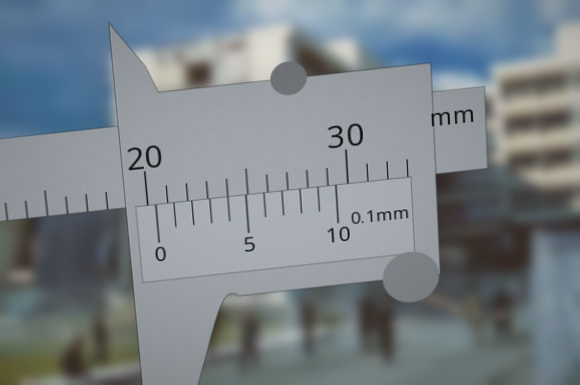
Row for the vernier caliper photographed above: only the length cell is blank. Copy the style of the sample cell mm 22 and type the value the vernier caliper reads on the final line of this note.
mm 20.4
